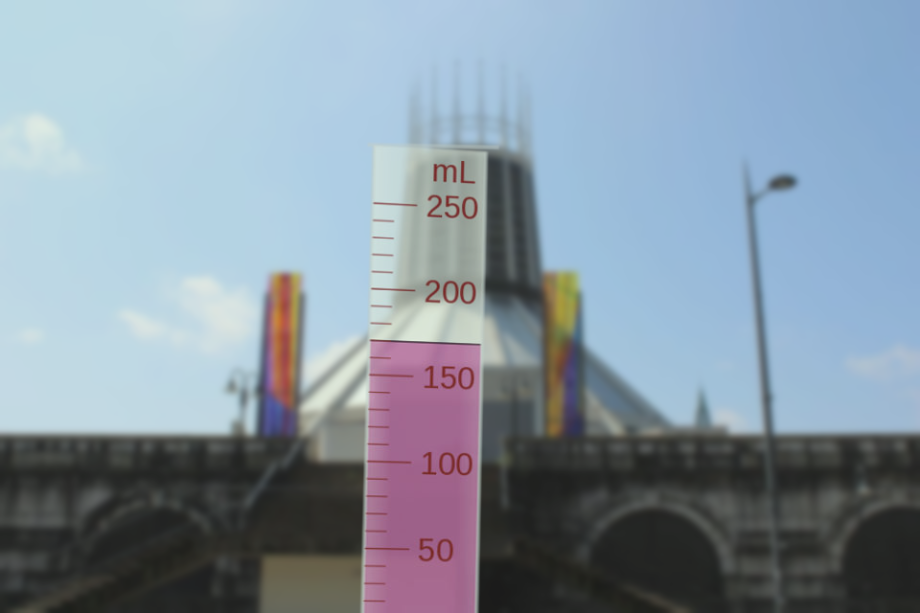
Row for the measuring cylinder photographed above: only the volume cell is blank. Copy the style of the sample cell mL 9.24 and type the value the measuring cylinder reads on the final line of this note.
mL 170
